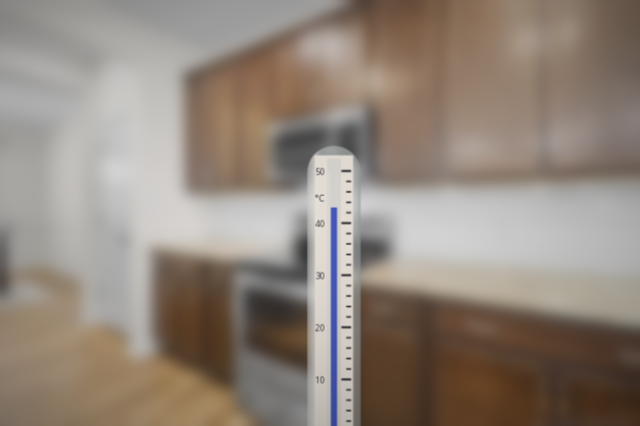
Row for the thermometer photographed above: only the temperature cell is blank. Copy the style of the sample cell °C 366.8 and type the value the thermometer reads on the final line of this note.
°C 43
